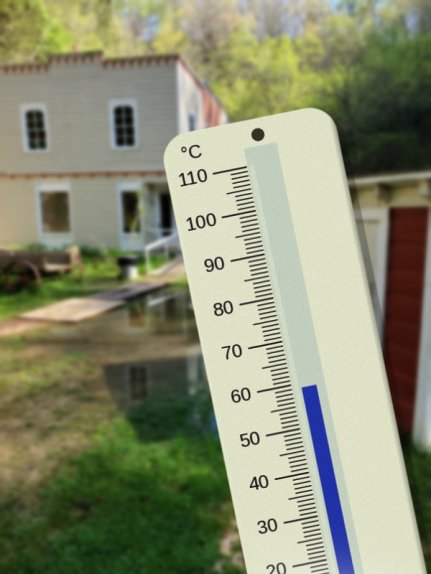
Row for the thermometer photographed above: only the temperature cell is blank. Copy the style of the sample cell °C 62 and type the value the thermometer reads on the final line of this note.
°C 59
